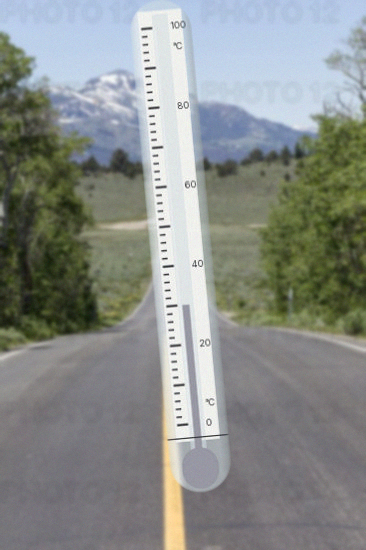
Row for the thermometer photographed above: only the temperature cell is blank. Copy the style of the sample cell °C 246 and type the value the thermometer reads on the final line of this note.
°C 30
